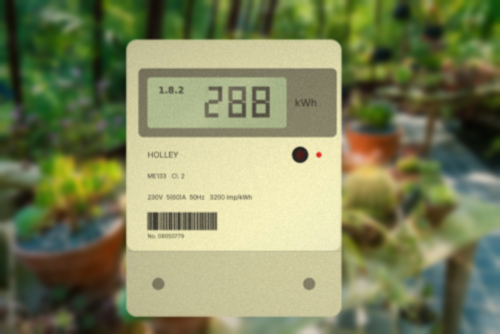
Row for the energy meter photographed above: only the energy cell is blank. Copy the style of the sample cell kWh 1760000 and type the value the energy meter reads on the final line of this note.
kWh 288
